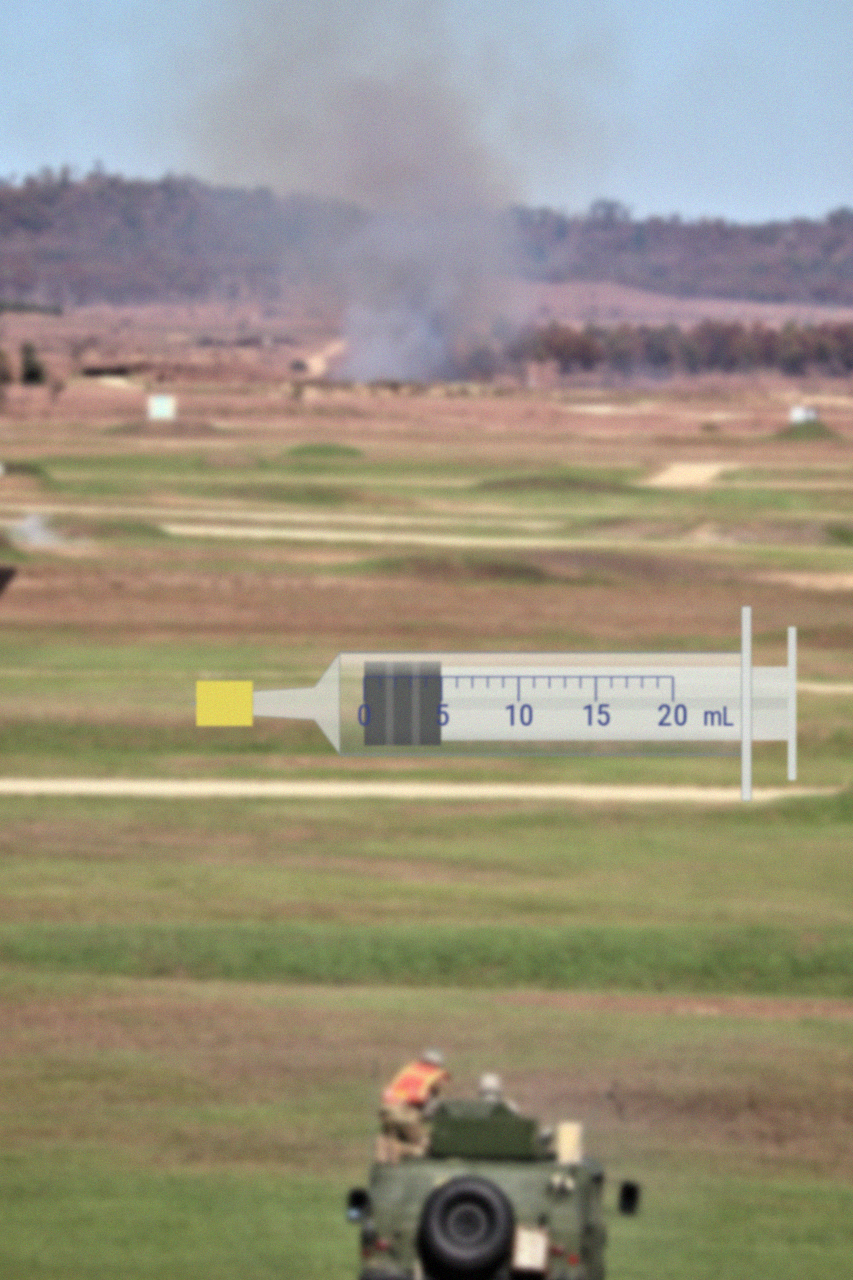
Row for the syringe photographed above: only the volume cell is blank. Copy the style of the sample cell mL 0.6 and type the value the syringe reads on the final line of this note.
mL 0
